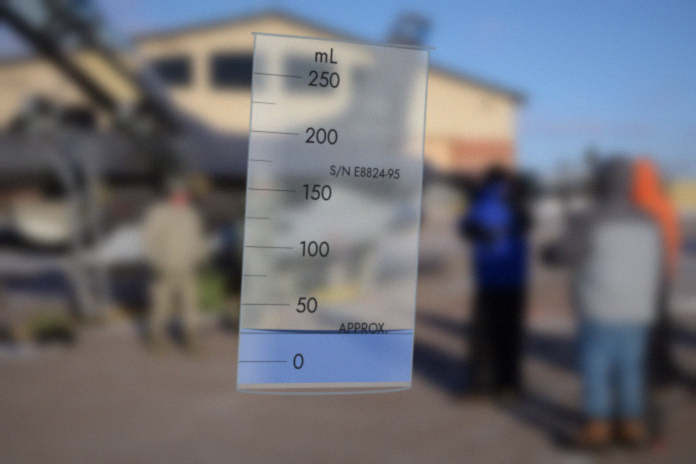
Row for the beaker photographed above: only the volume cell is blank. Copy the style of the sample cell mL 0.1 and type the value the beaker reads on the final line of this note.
mL 25
